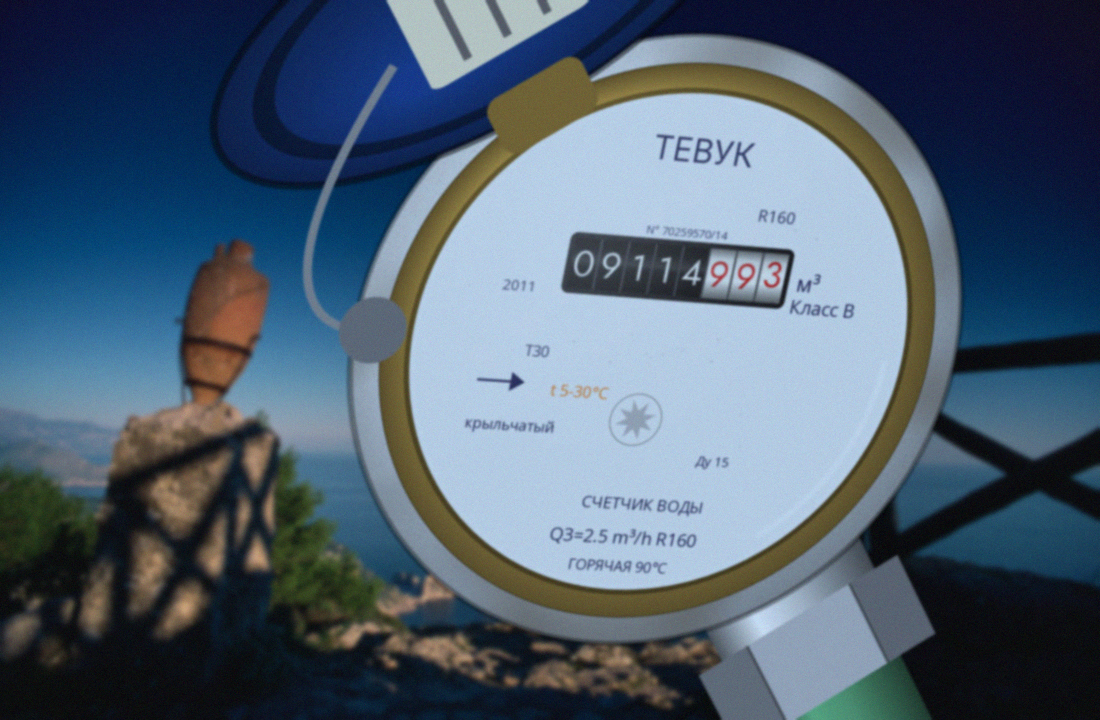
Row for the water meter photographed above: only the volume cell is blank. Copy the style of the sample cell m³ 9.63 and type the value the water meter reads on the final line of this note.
m³ 9114.993
